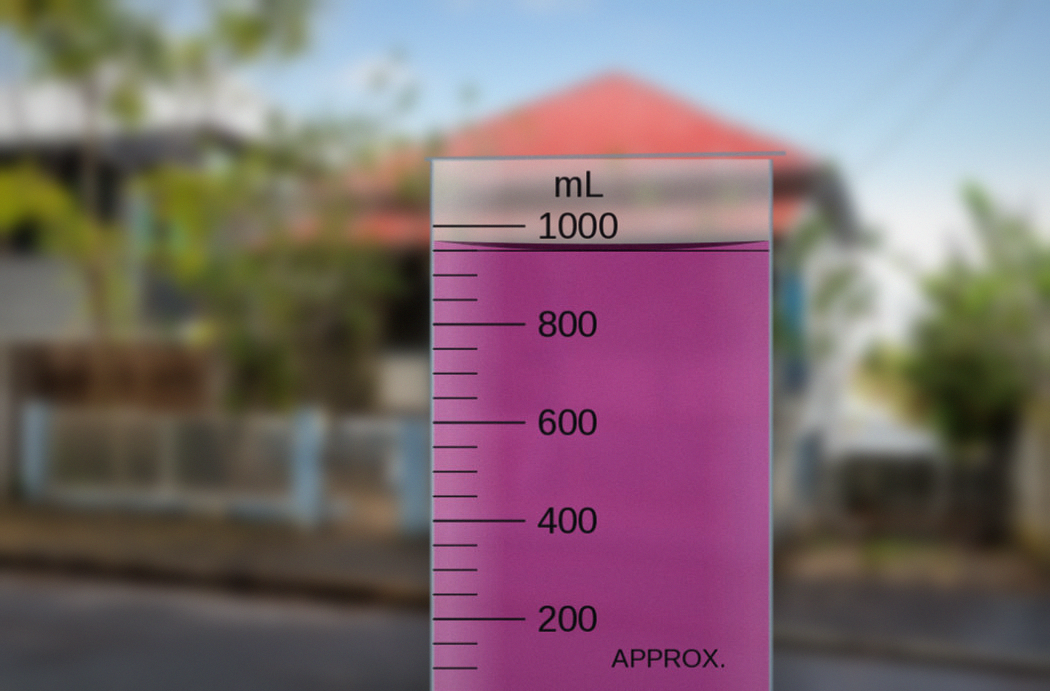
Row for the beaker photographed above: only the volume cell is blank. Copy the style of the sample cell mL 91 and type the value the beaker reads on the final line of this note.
mL 950
